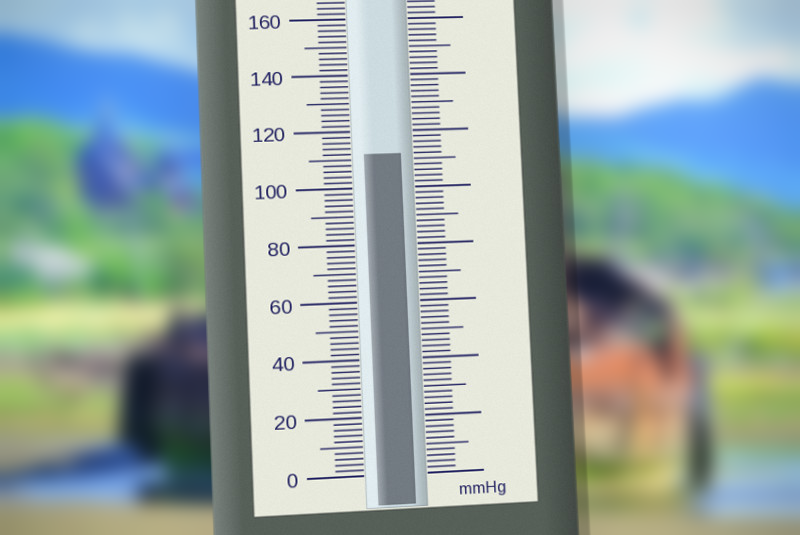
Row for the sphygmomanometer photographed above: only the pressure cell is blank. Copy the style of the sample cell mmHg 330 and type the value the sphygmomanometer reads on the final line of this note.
mmHg 112
